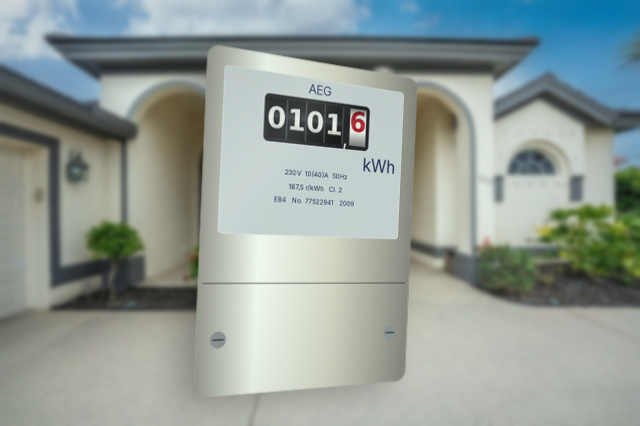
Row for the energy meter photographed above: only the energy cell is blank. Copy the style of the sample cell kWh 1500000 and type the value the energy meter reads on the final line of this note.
kWh 101.6
